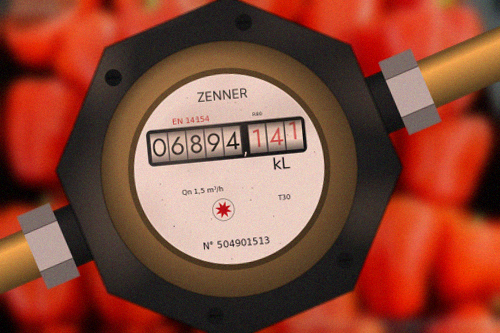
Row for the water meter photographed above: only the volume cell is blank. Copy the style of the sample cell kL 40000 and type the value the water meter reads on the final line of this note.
kL 6894.141
